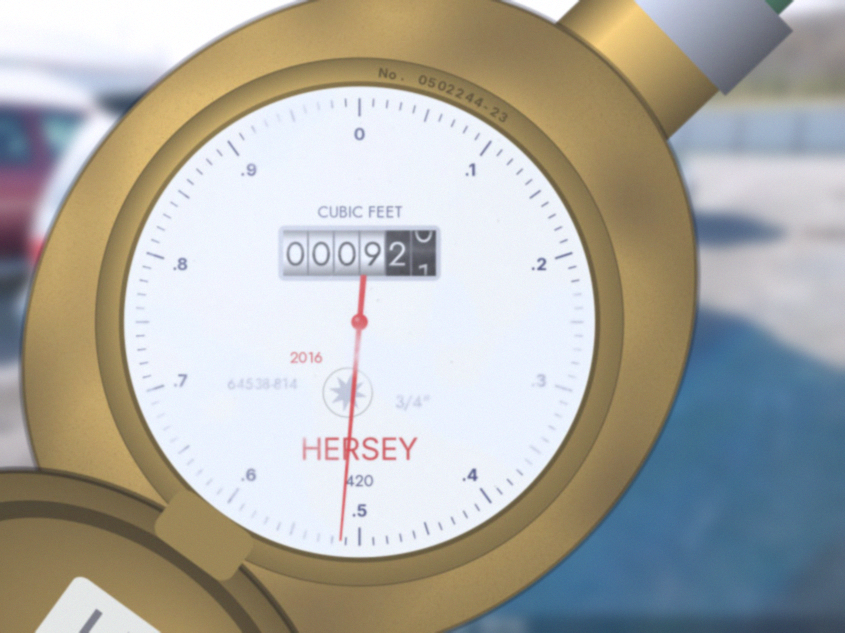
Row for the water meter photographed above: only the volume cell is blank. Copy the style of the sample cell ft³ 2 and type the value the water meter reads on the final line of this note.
ft³ 920.51
